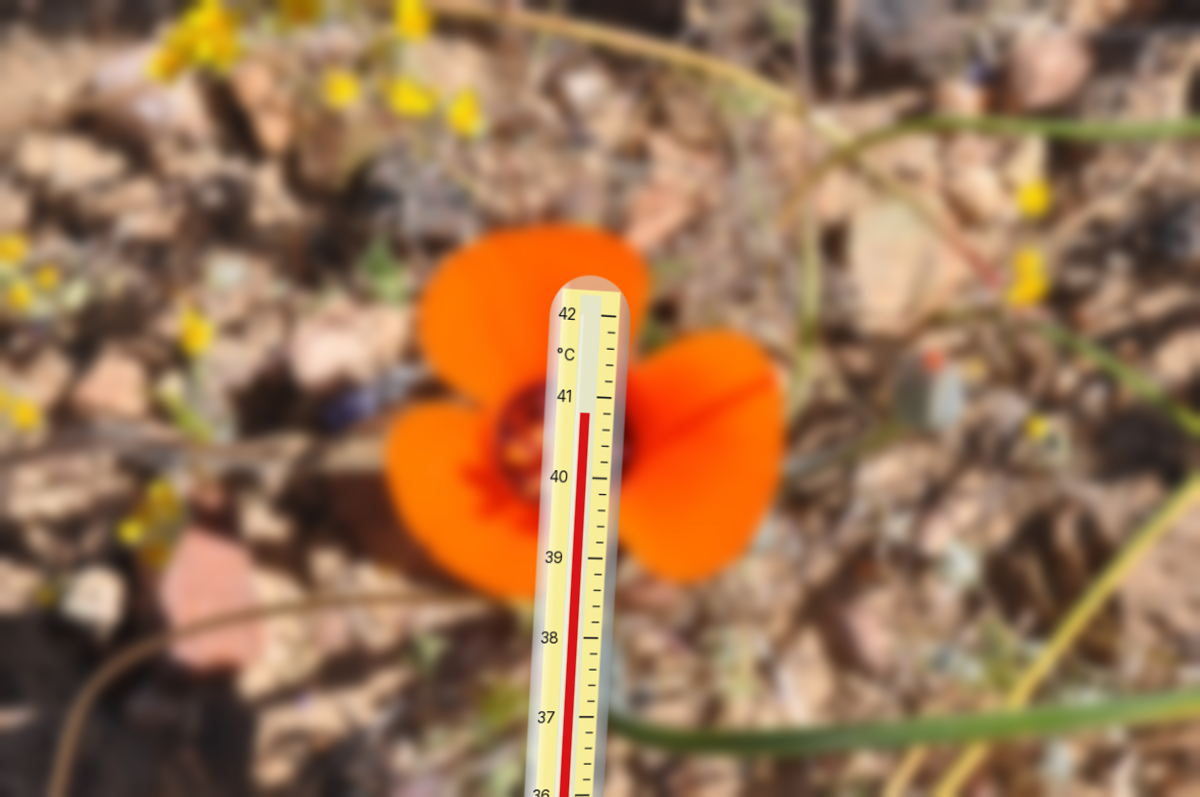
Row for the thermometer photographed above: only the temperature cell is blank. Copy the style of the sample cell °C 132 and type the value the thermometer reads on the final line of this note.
°C 40.8
